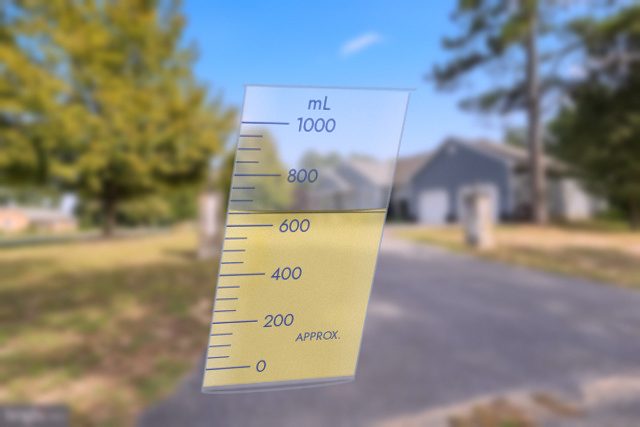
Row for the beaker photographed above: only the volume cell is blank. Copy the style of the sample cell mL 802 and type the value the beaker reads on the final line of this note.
mL 650
